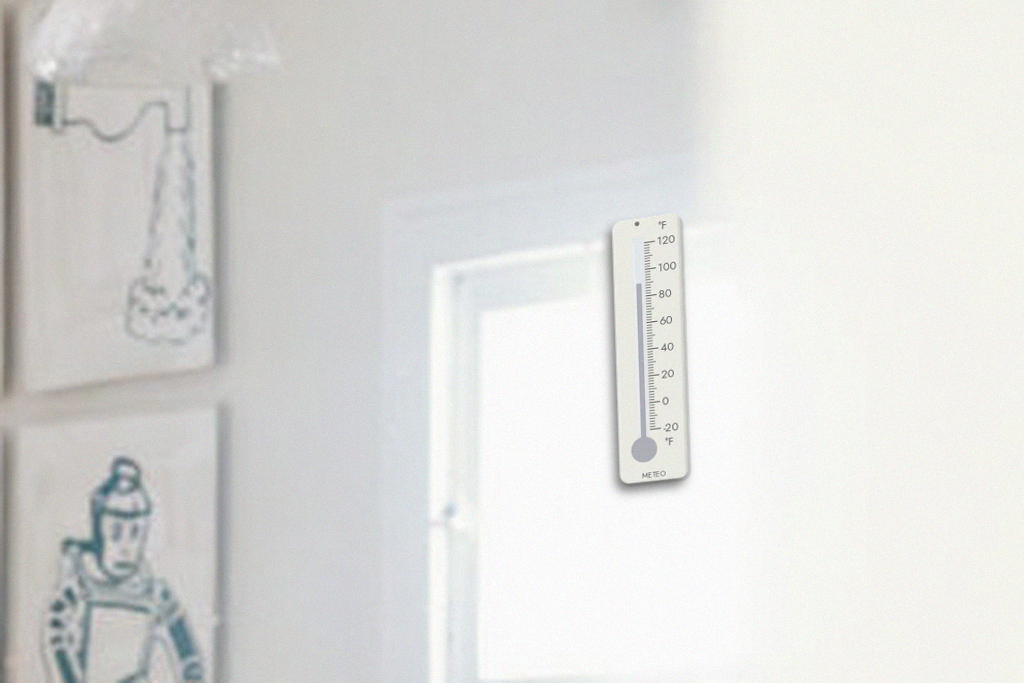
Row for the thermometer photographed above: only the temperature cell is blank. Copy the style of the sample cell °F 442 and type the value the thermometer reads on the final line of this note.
°F 90
